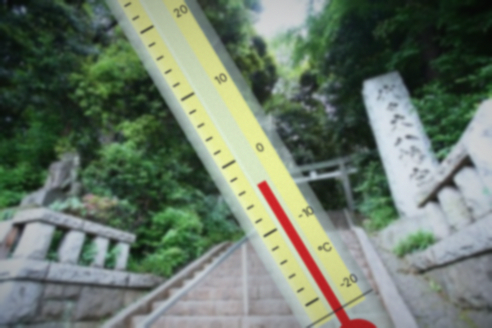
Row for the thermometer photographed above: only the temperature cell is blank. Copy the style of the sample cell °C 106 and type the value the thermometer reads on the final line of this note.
°C -4
